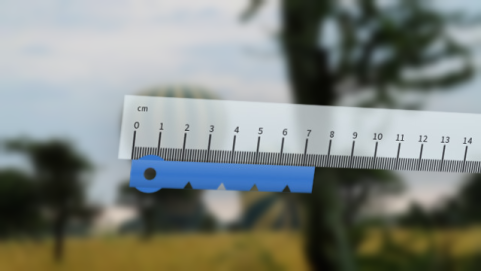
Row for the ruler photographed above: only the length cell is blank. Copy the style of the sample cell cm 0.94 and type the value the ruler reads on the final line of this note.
cm 7.5
